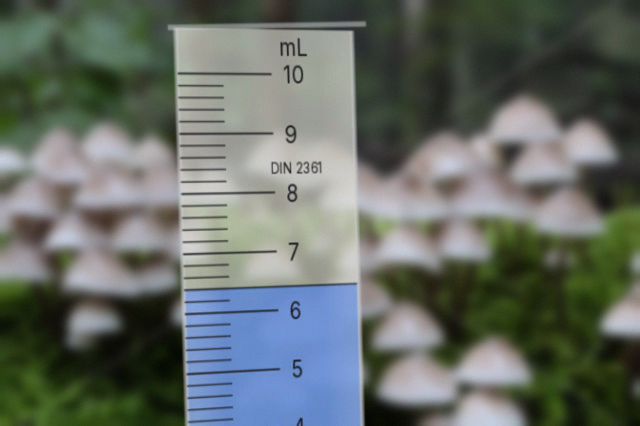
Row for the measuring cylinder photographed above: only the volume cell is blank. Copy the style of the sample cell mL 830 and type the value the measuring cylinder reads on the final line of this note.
mL 6.4
